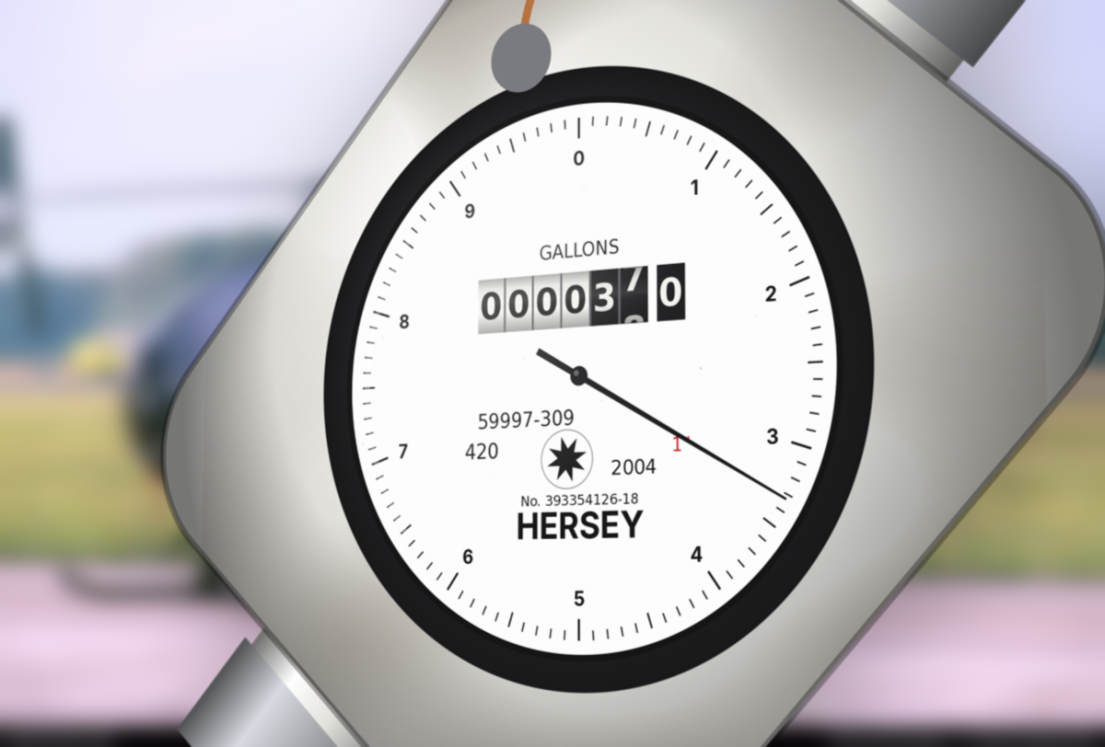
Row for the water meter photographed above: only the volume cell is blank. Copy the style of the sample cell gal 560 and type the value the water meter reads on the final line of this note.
gal 373.3
